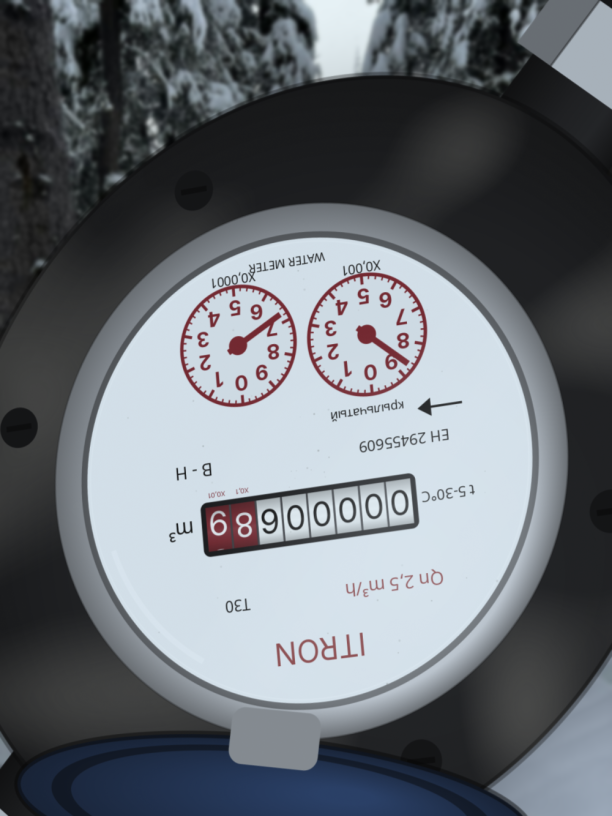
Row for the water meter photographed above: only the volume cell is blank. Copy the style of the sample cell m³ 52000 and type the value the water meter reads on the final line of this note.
m³ 6.8886
